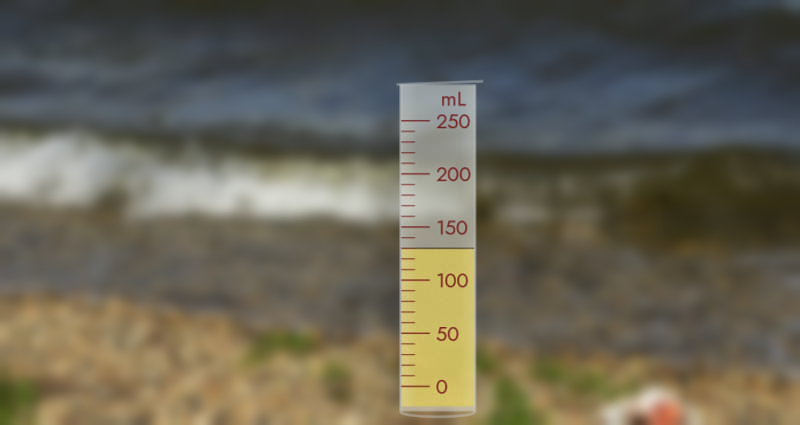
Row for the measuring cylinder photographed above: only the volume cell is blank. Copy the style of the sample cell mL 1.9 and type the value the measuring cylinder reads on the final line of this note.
mL 130
